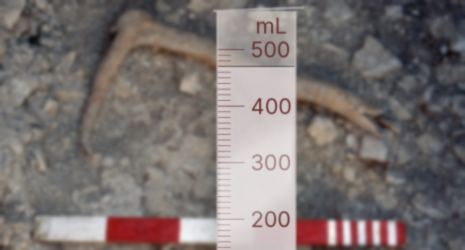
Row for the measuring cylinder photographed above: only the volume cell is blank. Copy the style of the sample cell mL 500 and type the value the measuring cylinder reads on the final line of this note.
mL 470
